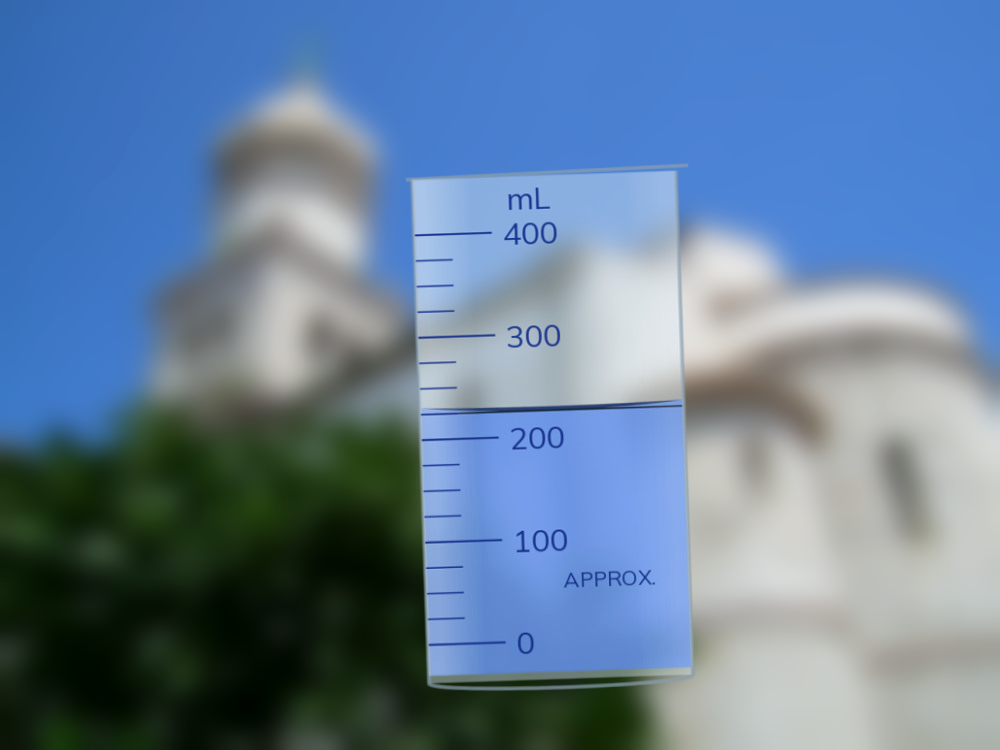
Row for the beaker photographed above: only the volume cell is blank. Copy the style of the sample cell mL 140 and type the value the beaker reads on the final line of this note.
mL 225
